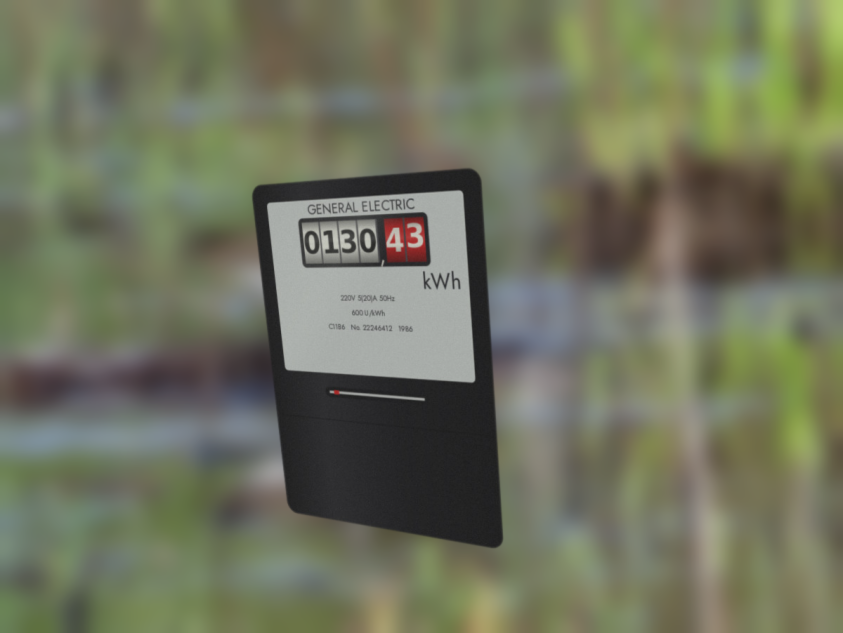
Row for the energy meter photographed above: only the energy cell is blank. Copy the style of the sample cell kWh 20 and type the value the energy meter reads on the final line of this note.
kWh 130.43
